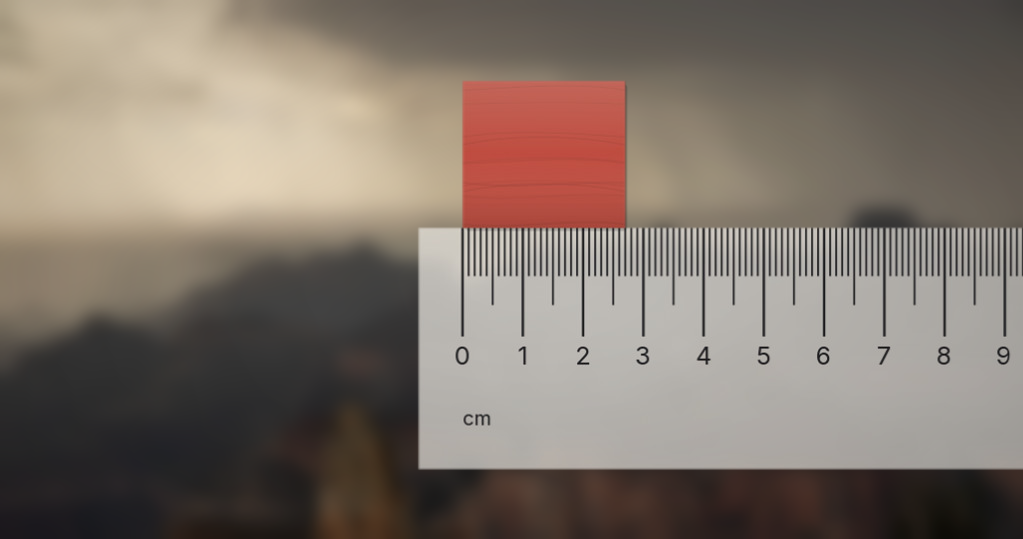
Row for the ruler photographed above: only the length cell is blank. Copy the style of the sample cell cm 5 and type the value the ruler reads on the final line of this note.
cm 2.7
